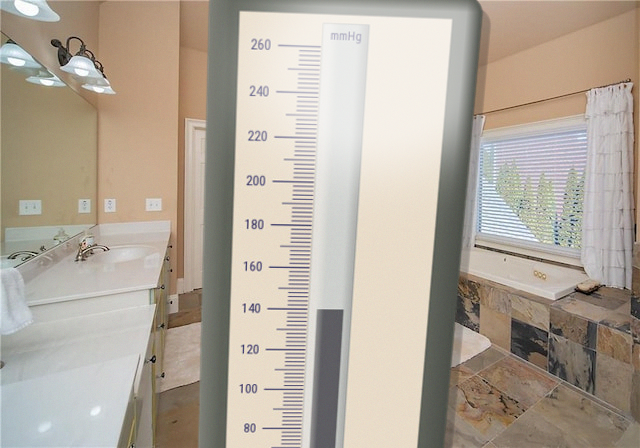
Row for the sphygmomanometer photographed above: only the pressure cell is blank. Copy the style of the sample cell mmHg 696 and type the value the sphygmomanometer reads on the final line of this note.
mmHg 140
